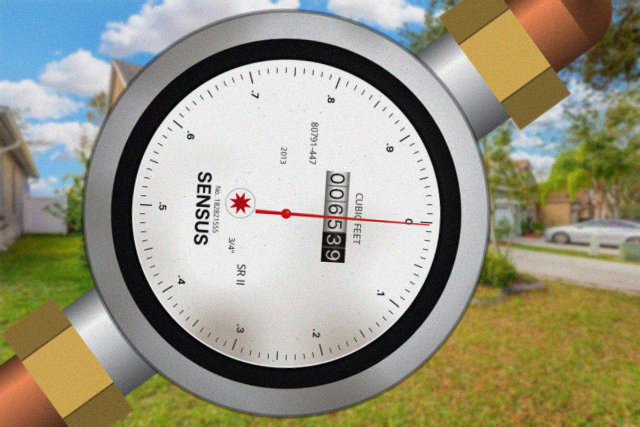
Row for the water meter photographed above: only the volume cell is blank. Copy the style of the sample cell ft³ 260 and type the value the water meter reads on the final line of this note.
ft³ 6539.00
